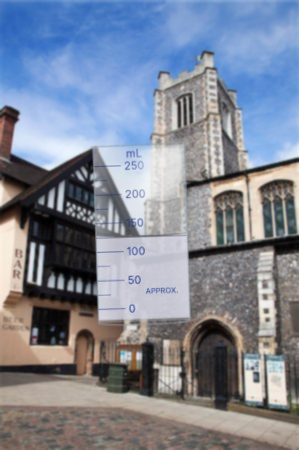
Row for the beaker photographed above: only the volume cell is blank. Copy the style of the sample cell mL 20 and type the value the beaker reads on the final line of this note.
mL 125
